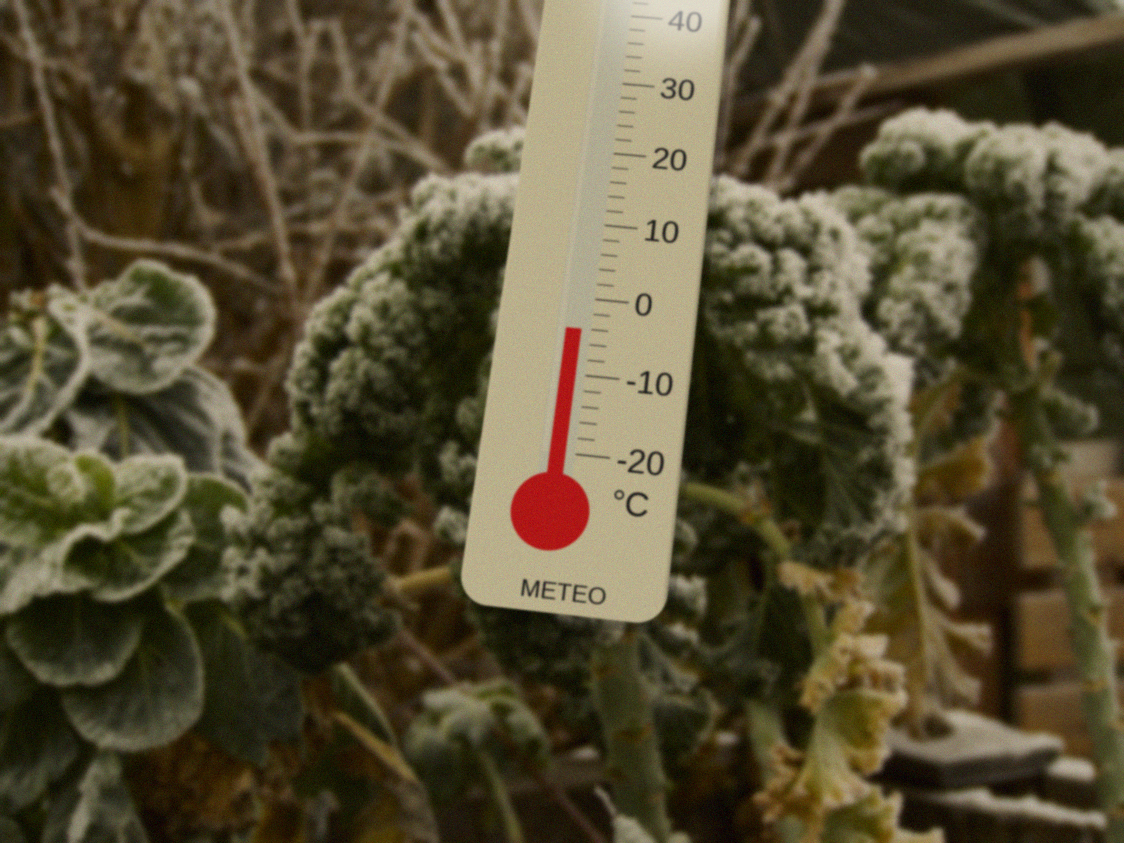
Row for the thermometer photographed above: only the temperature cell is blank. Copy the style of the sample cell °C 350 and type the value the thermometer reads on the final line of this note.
°C -4
